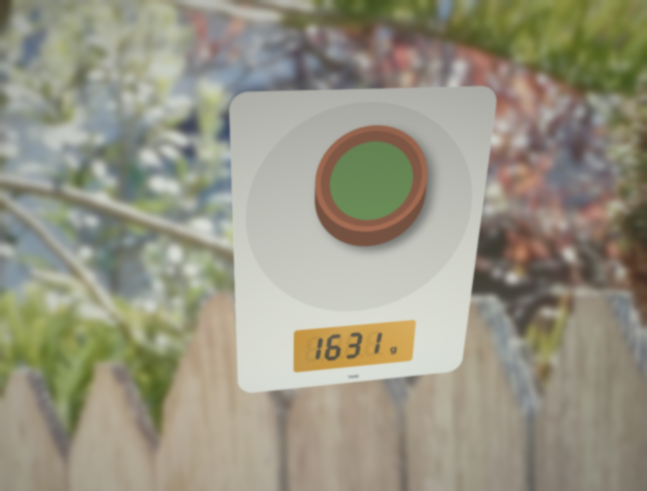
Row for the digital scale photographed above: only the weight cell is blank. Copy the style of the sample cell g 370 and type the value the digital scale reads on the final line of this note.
g 1631
